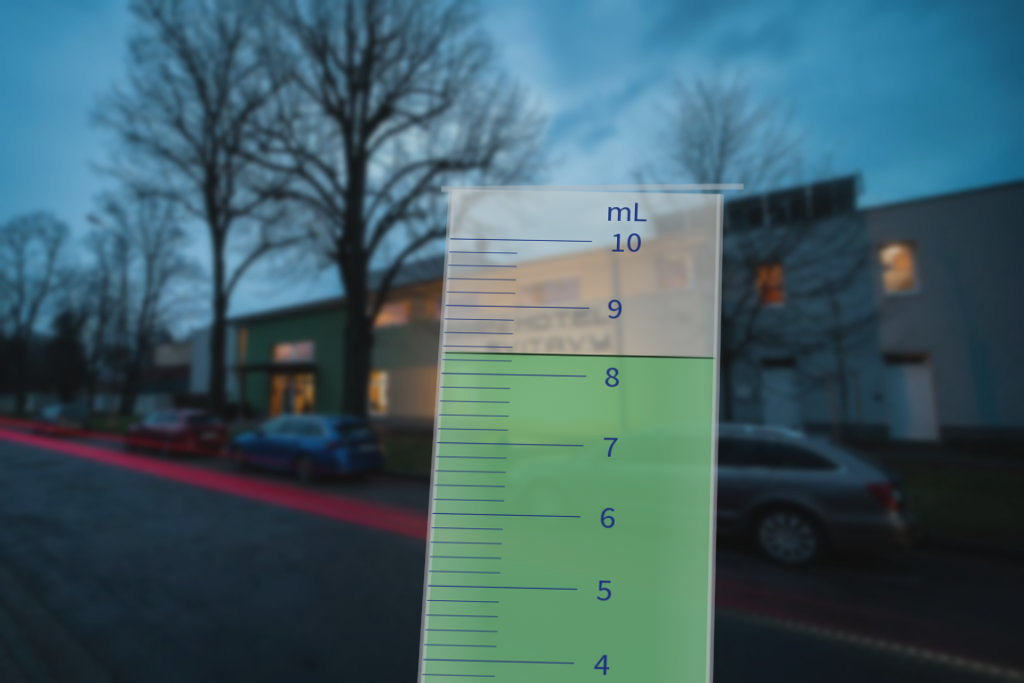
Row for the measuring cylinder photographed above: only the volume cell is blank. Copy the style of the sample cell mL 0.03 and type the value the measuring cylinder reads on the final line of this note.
mL 8.3
